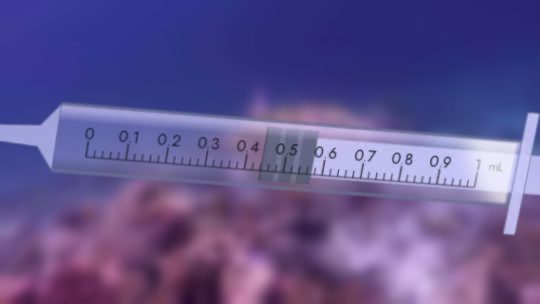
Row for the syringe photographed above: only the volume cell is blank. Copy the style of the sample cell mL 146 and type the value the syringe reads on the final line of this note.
mL 0.44
